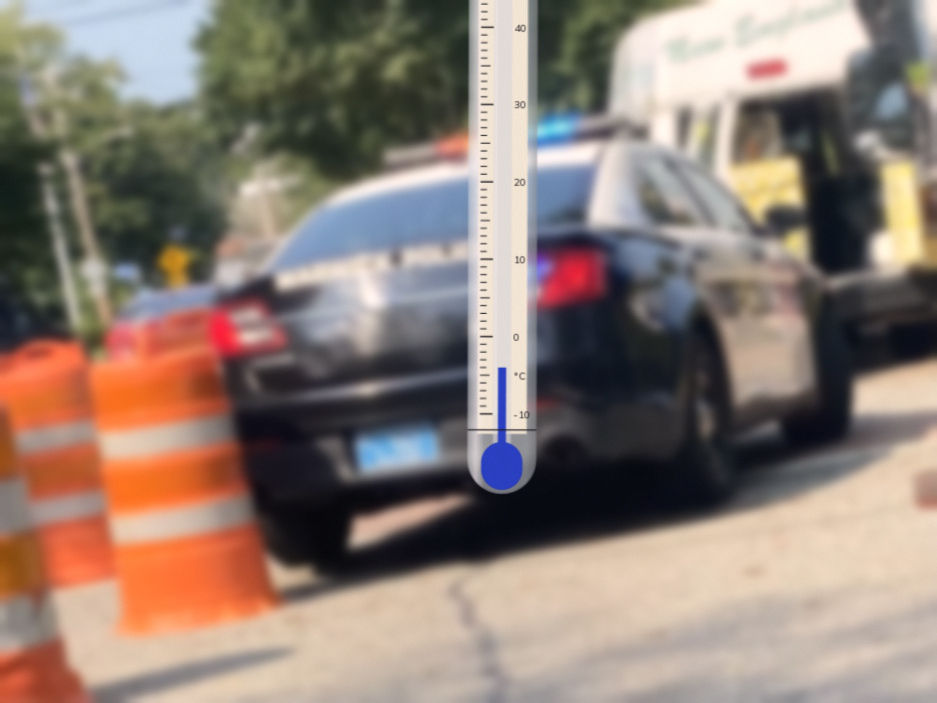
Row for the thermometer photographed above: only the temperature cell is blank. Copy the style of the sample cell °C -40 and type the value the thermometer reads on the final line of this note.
°C -4
